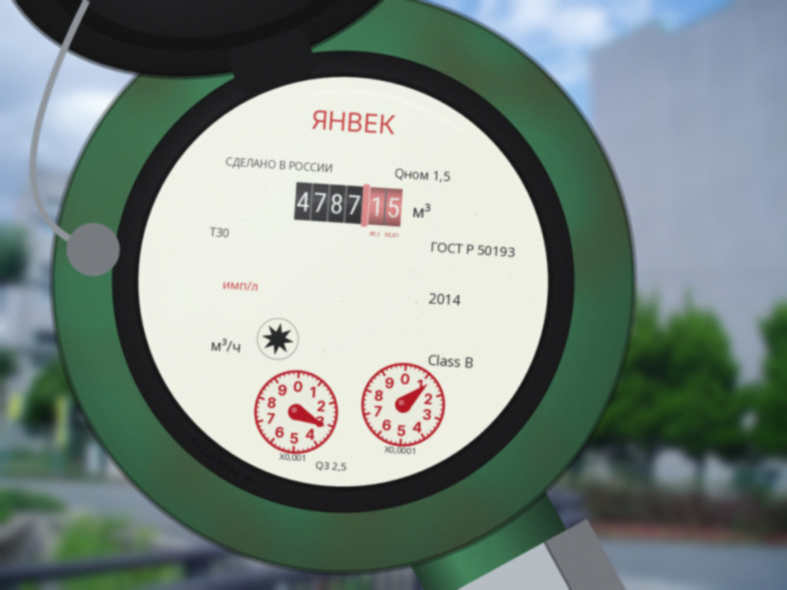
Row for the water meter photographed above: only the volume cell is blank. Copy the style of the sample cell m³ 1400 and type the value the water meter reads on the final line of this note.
m³ 4787.1531
